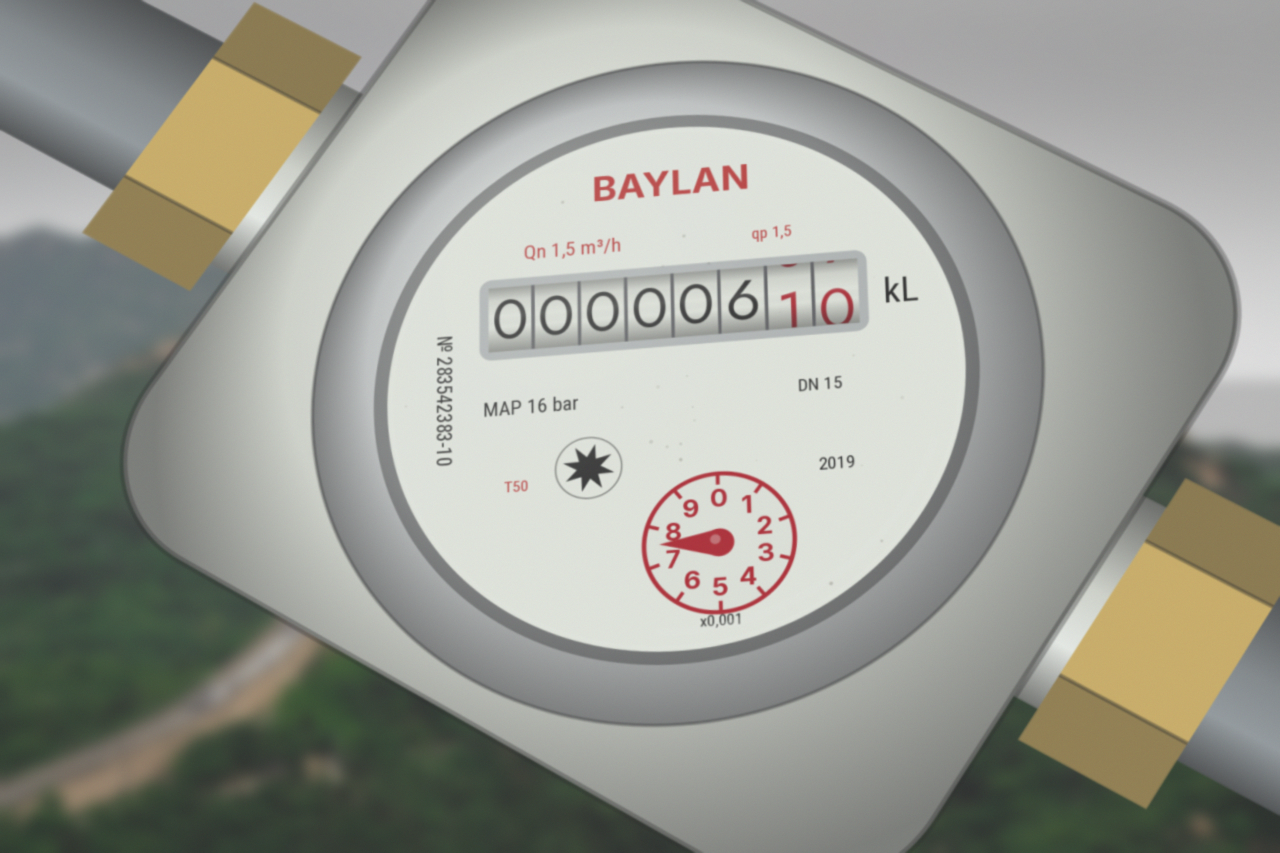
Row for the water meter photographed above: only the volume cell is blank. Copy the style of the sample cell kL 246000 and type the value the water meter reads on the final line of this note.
kL 6.097
